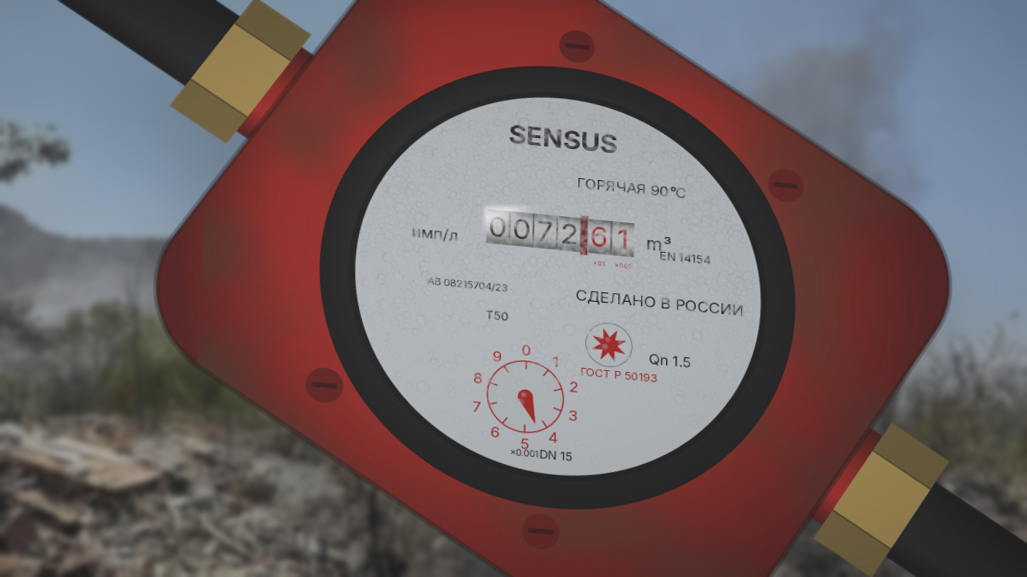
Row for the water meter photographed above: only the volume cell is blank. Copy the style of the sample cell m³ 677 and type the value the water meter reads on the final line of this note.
m³ 72.614
